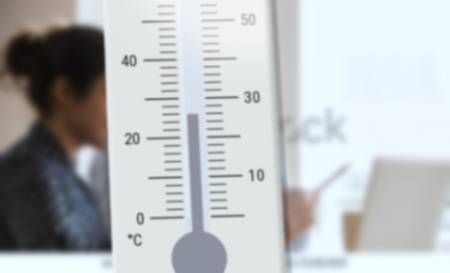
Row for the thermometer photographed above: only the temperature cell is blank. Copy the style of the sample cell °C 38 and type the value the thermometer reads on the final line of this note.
°C 26
